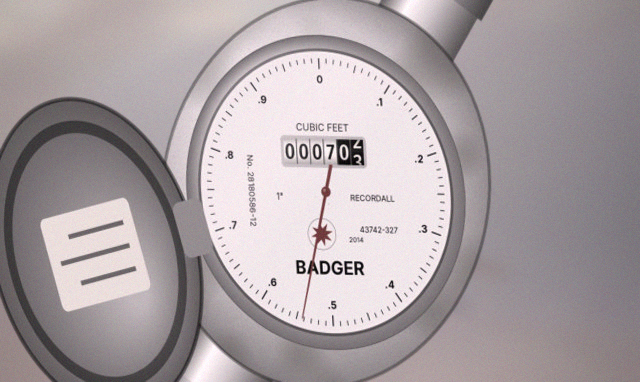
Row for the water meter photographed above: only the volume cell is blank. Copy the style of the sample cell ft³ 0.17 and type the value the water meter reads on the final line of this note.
ft³ 702.54
